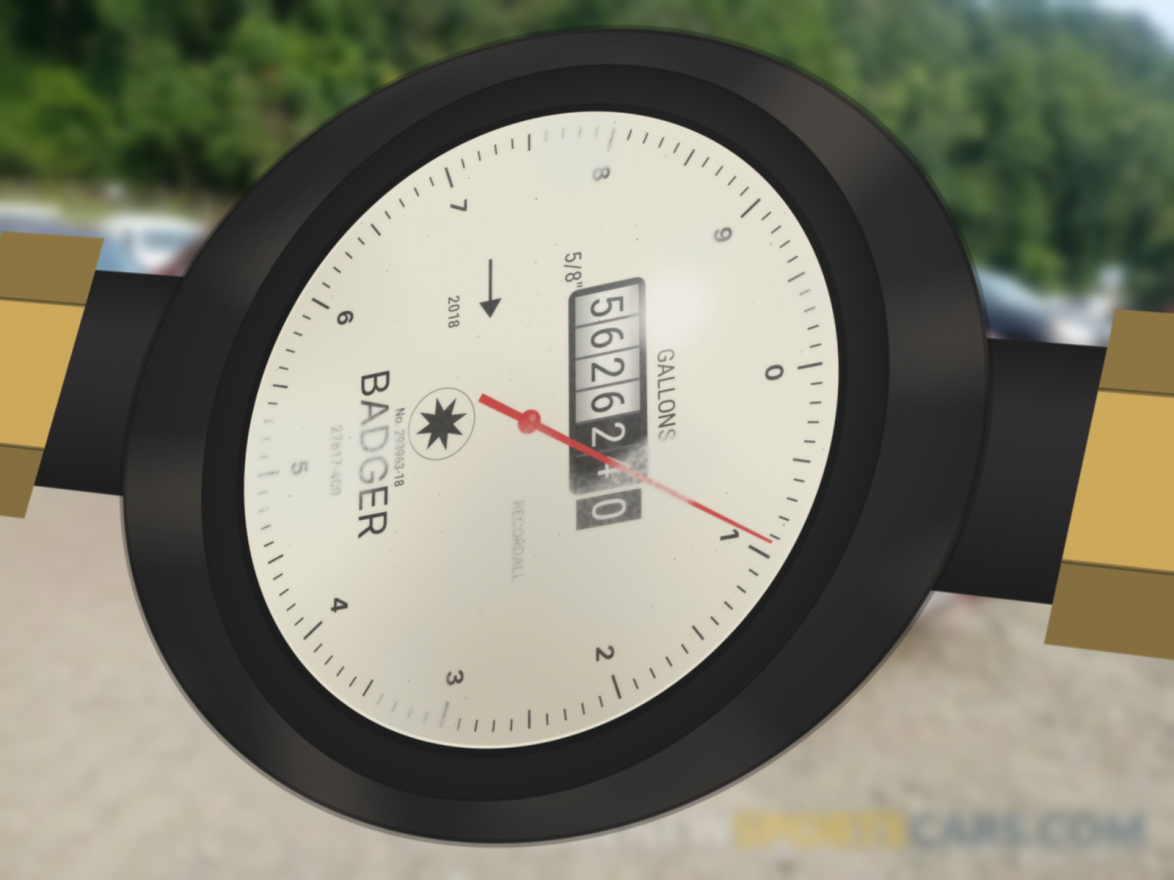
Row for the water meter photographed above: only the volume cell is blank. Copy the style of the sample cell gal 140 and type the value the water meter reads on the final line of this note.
gal 5626240.9
